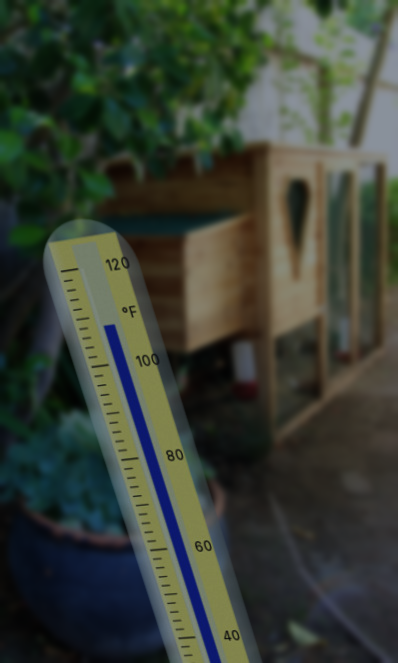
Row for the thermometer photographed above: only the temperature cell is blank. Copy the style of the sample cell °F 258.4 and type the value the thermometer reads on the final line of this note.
°F 108
